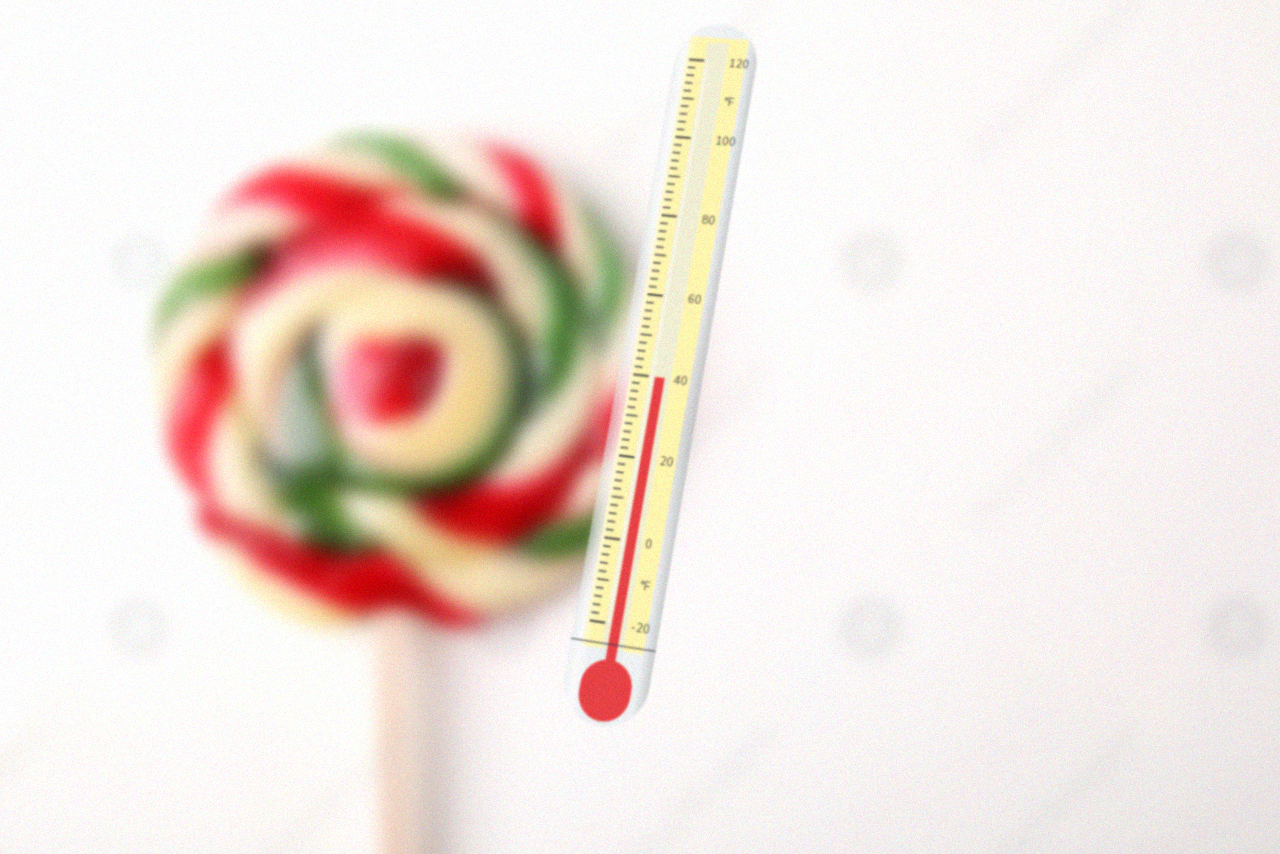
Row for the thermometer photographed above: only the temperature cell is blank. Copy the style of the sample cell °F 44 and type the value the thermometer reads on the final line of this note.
°F 40
